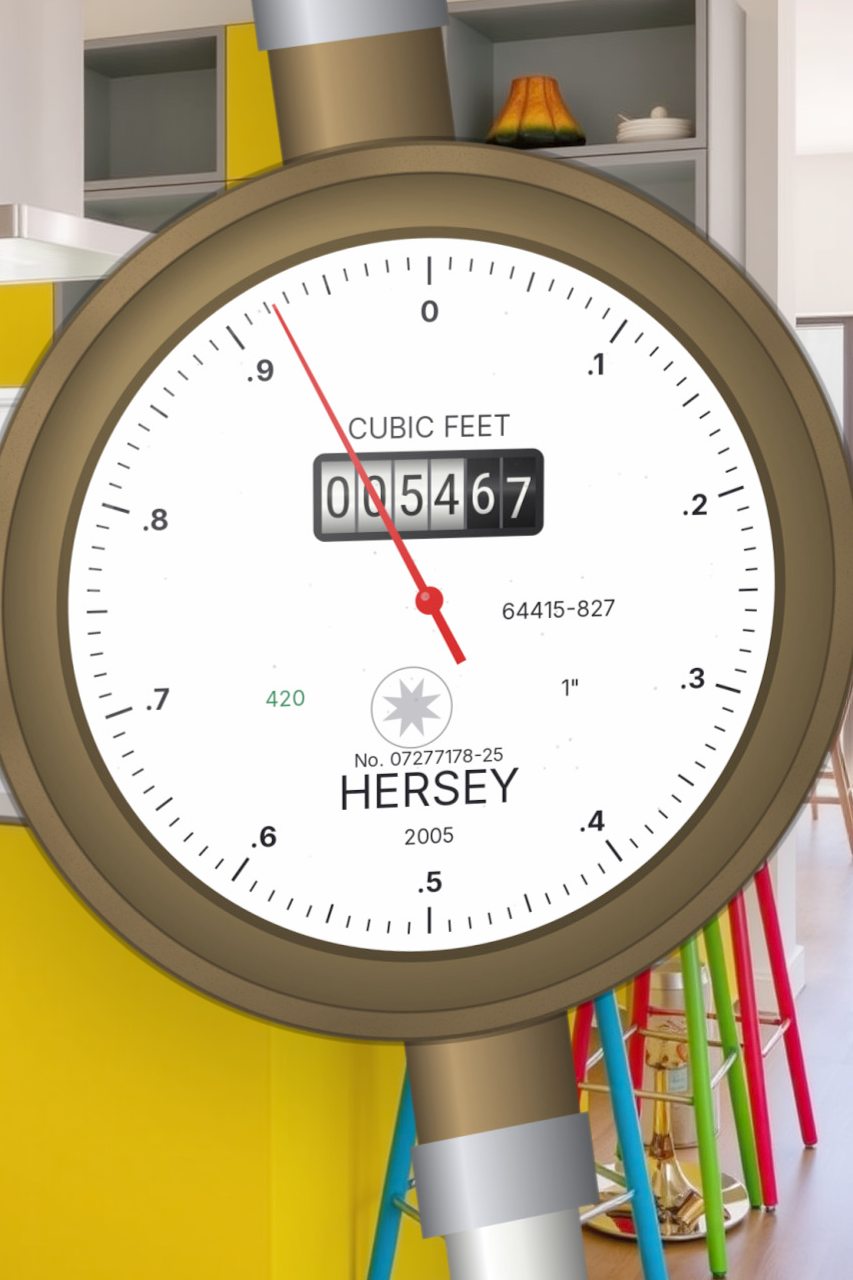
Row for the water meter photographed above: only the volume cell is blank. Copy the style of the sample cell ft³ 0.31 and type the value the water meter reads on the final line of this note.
ft³ 5466.92
